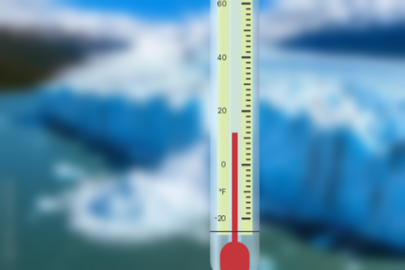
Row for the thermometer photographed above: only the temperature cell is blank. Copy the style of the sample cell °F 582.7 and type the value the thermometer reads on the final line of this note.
°F 12
